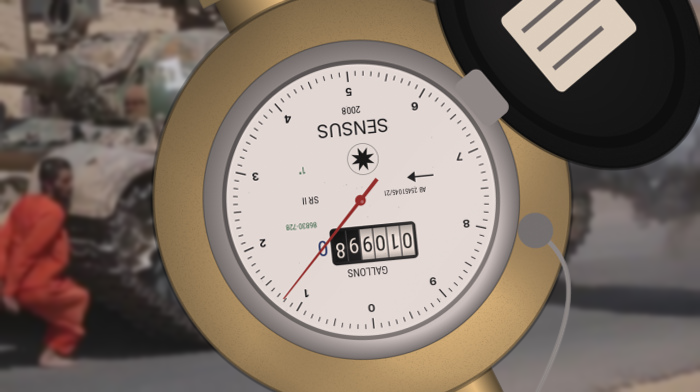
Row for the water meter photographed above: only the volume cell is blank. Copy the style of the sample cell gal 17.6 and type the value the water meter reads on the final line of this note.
gal 109981.2
